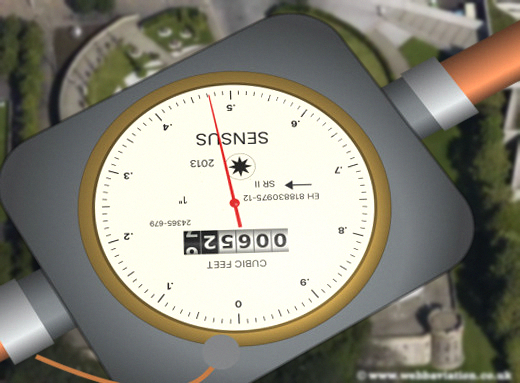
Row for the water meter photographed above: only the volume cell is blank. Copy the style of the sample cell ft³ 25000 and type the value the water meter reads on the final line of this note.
ft³ 6526.47
